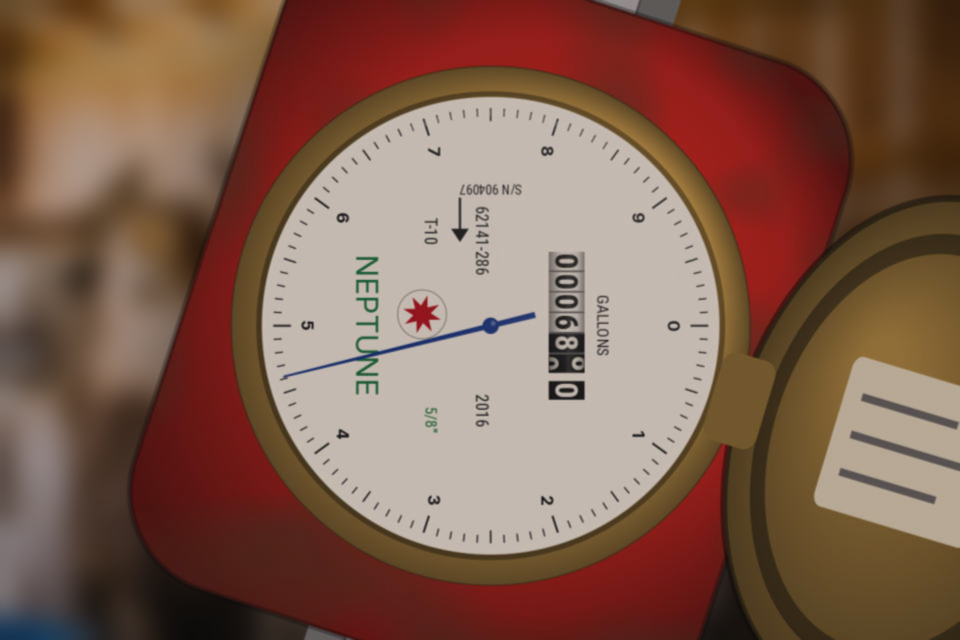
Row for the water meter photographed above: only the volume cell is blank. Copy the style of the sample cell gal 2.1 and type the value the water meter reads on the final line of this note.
gal 6884.6
